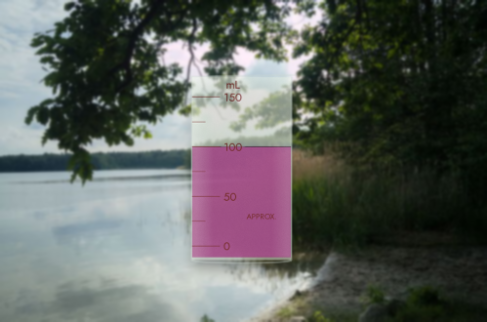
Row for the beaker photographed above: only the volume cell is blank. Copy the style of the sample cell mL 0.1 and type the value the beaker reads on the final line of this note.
mL 100
